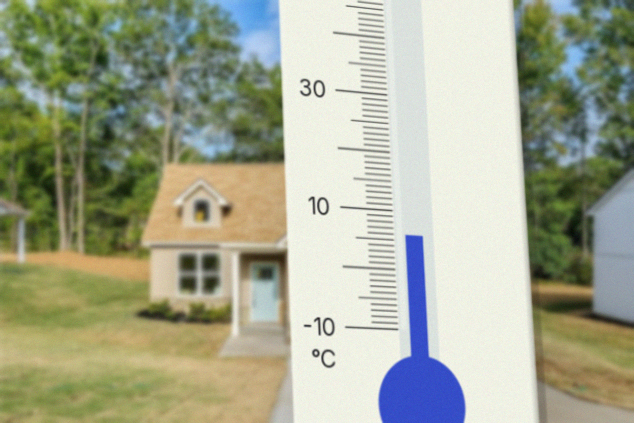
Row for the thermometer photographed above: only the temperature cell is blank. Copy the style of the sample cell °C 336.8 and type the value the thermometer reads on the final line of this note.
°C 6
